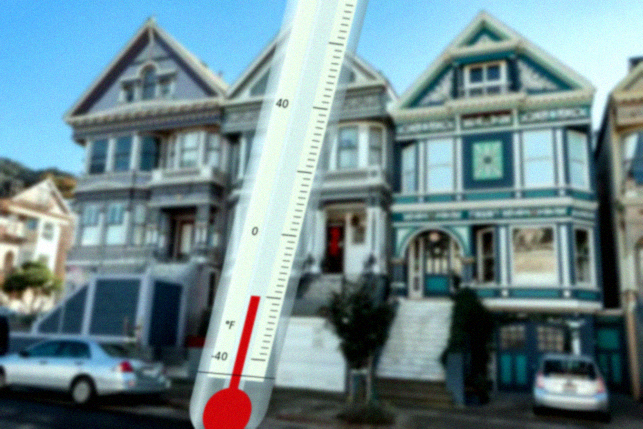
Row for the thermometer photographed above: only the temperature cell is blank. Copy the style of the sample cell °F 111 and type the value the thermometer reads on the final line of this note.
°F -20
